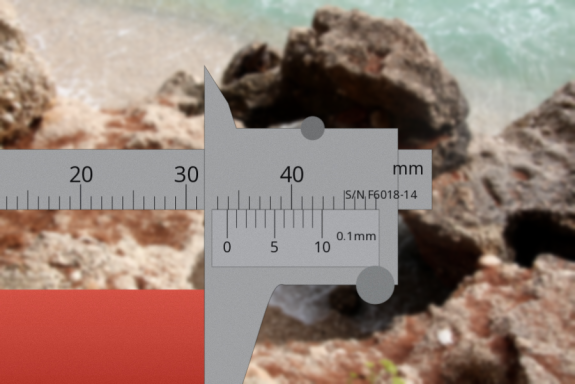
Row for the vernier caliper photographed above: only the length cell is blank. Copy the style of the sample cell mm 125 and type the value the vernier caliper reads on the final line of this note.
mm 33.9
